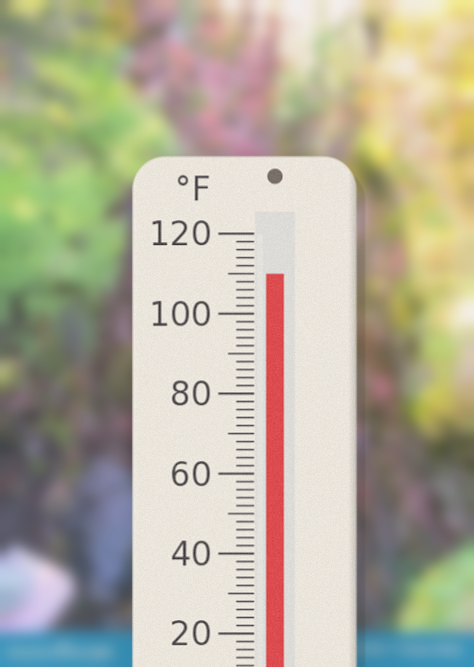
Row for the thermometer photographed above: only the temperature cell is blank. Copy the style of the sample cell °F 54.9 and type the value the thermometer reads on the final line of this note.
°F 110
